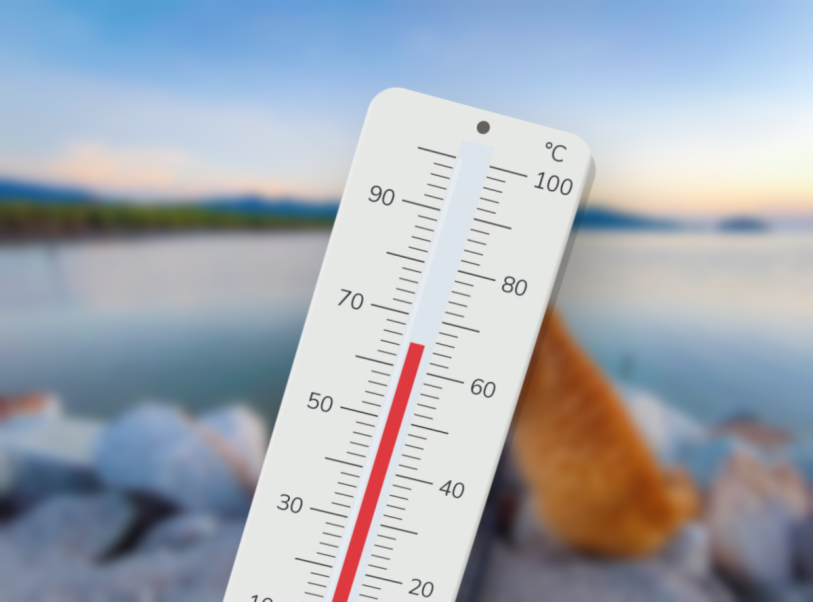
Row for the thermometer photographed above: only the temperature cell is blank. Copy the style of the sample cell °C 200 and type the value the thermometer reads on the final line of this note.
°C 65
